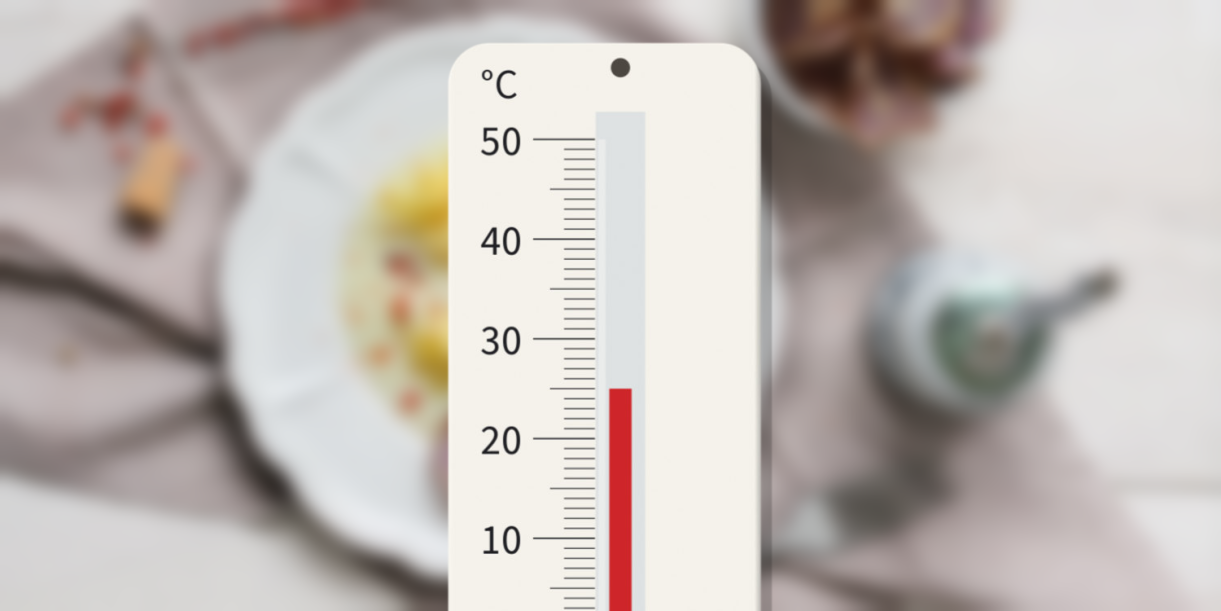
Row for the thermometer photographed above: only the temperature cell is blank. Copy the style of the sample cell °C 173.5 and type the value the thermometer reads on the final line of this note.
°C 25
